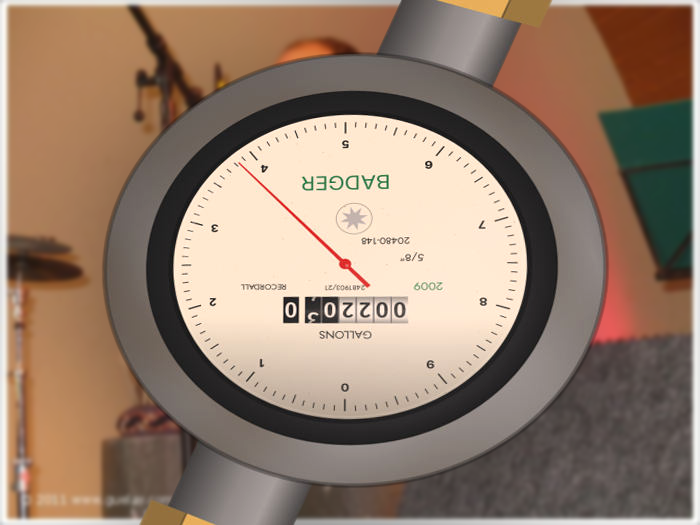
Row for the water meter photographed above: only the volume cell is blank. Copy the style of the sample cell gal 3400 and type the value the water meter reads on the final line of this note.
gal 22033.8
